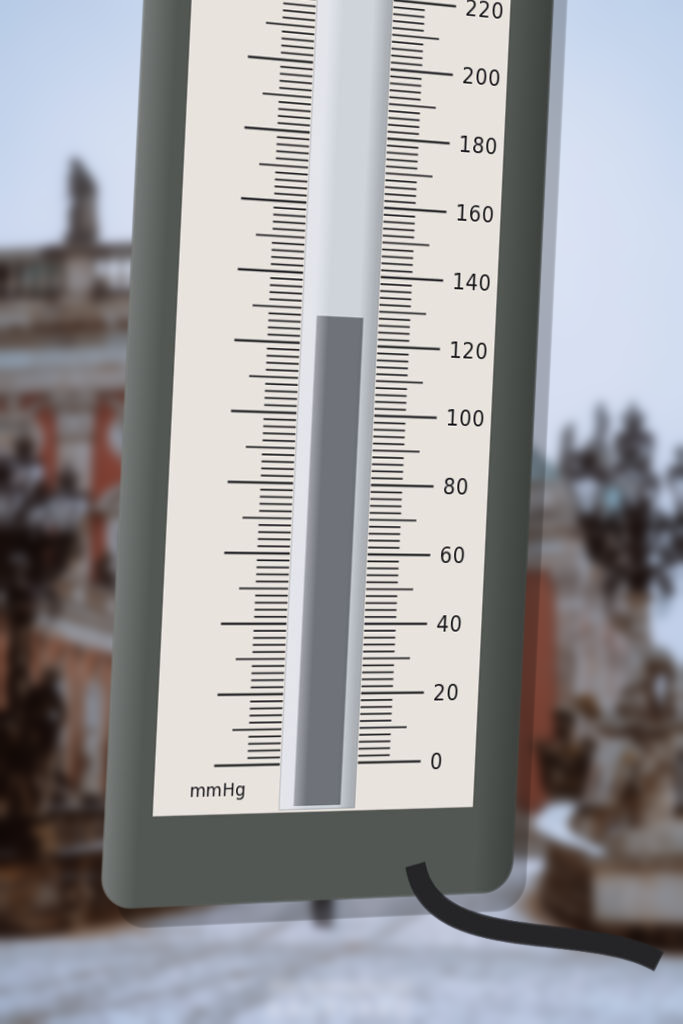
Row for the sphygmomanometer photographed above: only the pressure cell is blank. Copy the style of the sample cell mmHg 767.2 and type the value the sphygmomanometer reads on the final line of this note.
mmHg 128
